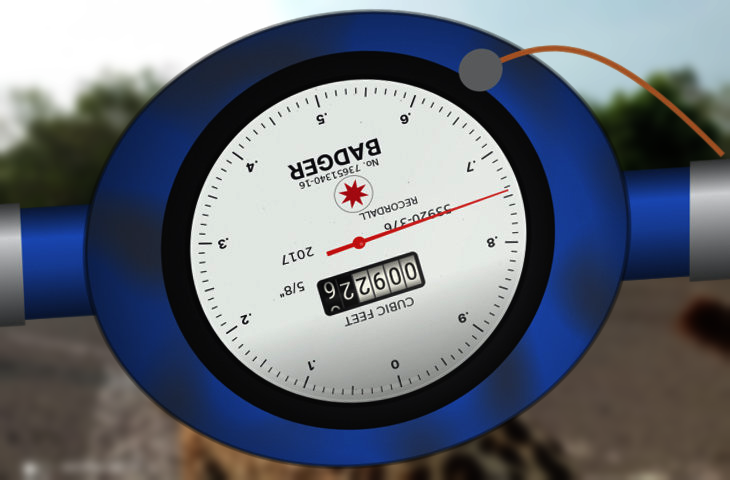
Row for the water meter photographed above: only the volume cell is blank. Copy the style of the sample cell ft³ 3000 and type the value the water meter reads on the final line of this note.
ft³ 9225.74
